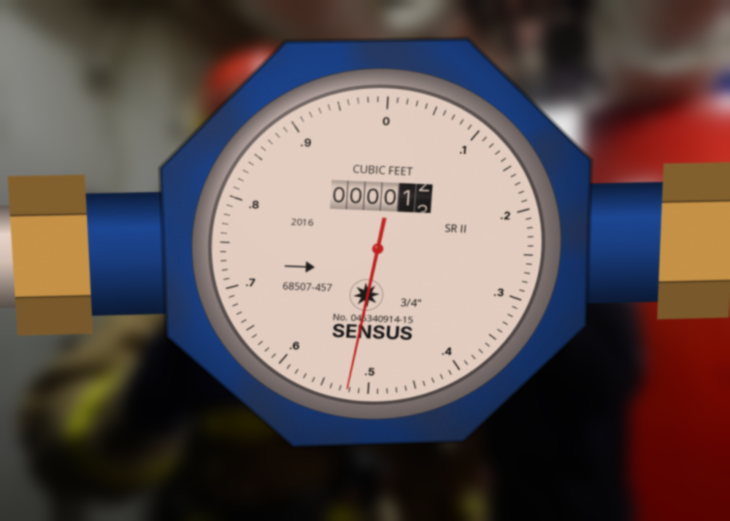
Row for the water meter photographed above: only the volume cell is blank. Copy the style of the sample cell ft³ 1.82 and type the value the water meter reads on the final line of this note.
ft³ 12.52
